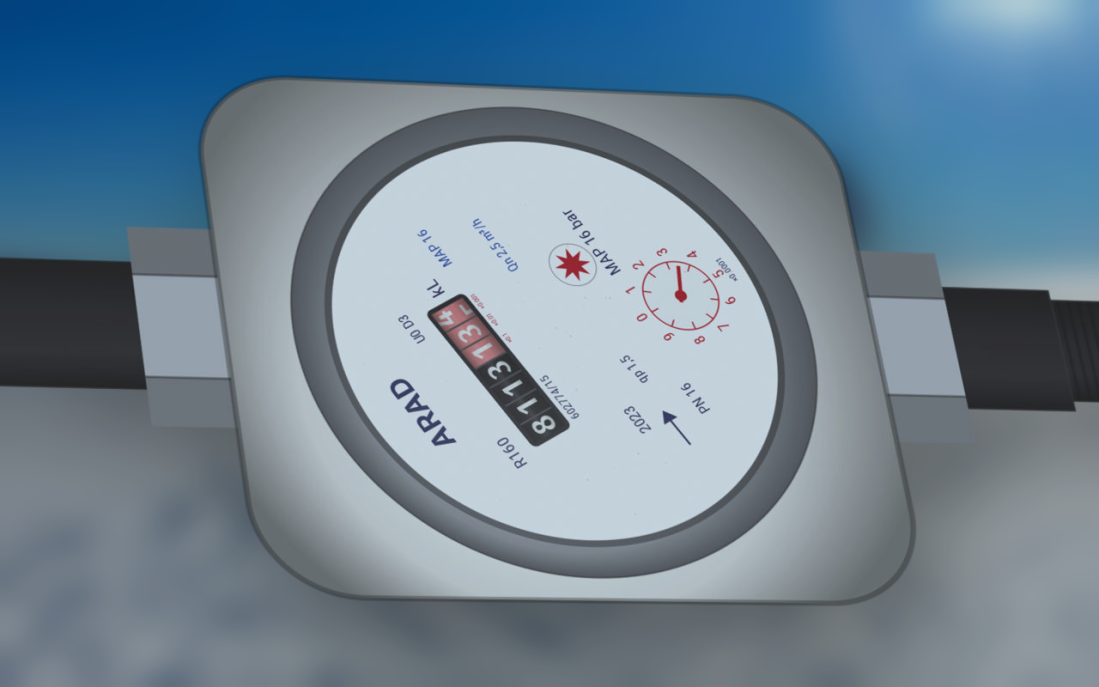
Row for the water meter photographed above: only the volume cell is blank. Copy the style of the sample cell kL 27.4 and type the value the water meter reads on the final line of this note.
kL 8113.1343
